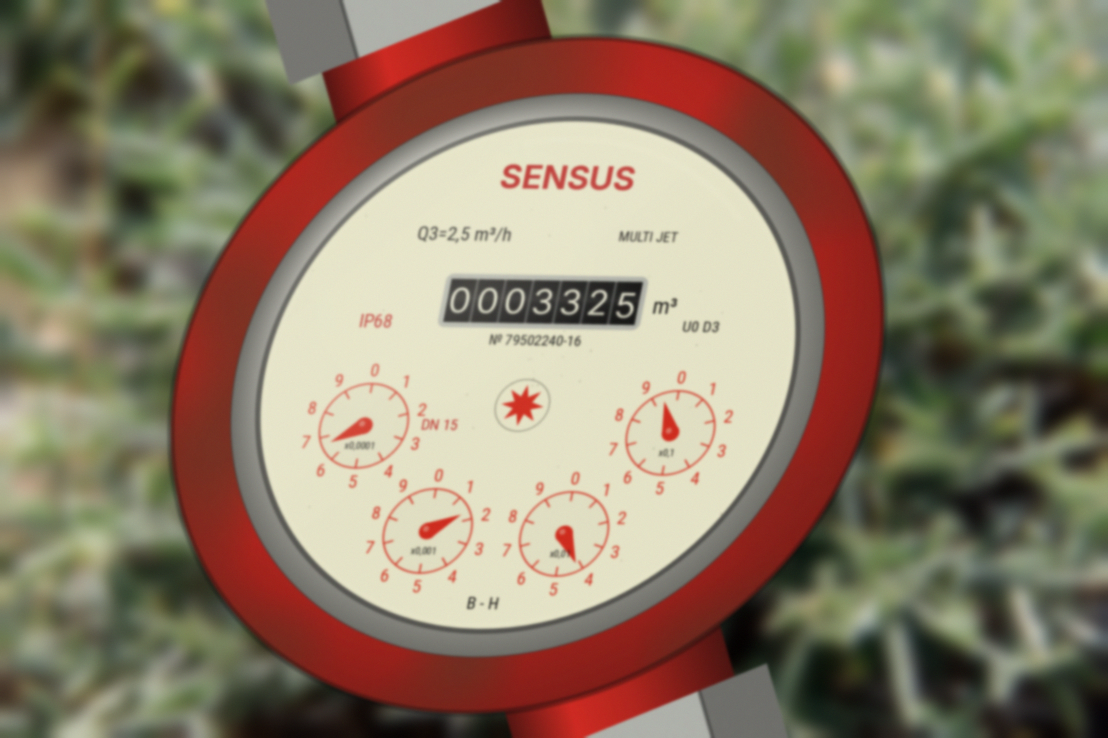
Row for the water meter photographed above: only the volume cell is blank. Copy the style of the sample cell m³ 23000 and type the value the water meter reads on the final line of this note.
m³ 3324.9416
